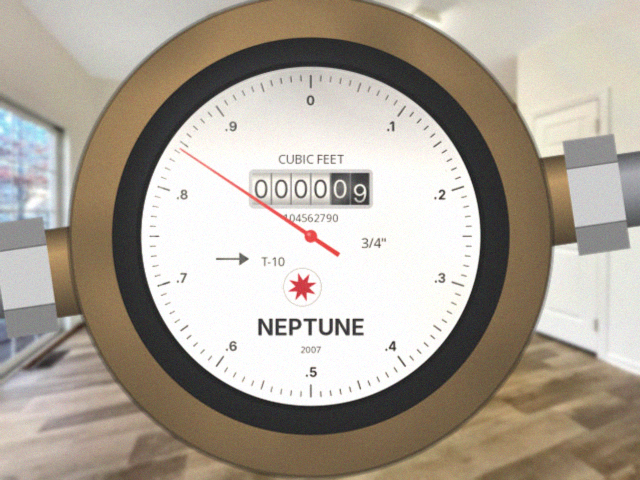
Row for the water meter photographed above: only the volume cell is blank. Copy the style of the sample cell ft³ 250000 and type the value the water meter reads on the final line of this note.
ft³ 8.84
